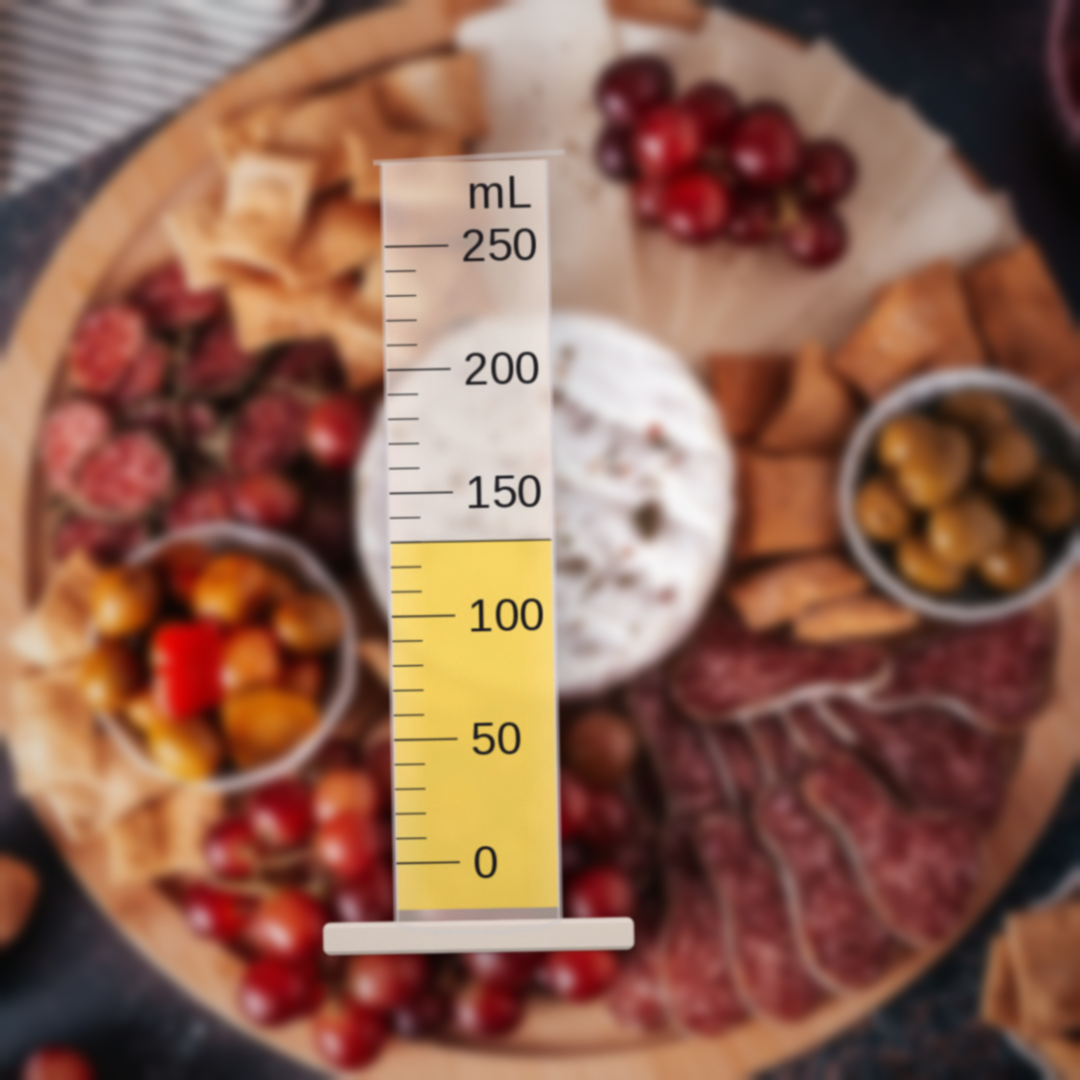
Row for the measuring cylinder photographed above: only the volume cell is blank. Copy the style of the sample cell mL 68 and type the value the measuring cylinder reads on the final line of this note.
mL 130
